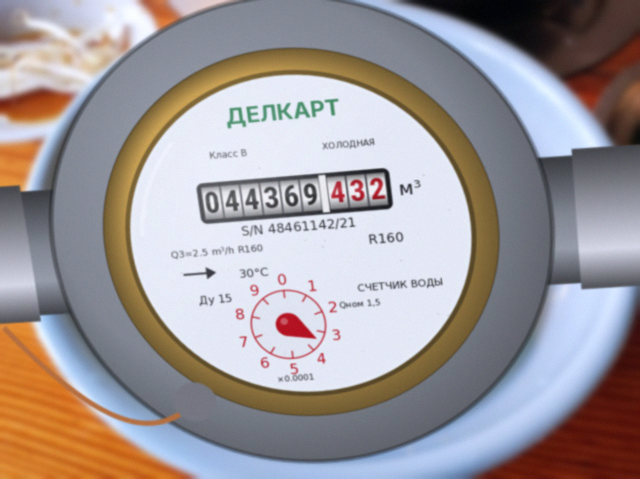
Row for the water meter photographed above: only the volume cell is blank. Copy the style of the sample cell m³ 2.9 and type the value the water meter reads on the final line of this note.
m³ 44369.4323
